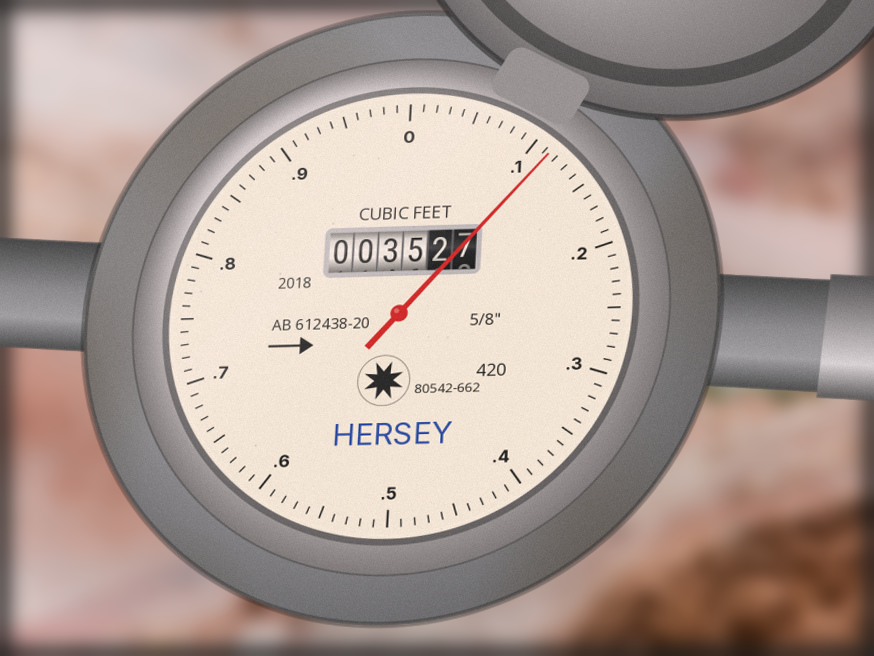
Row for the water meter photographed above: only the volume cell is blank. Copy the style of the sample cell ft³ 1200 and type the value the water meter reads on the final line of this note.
ft³ 3527.11
